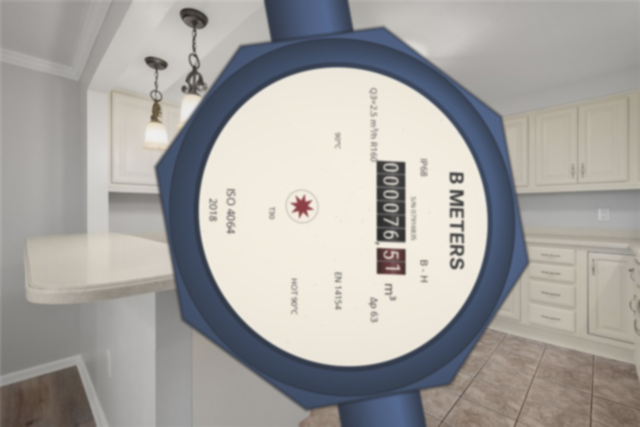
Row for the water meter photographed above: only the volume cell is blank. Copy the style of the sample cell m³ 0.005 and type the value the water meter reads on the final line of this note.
m³ 76.51
